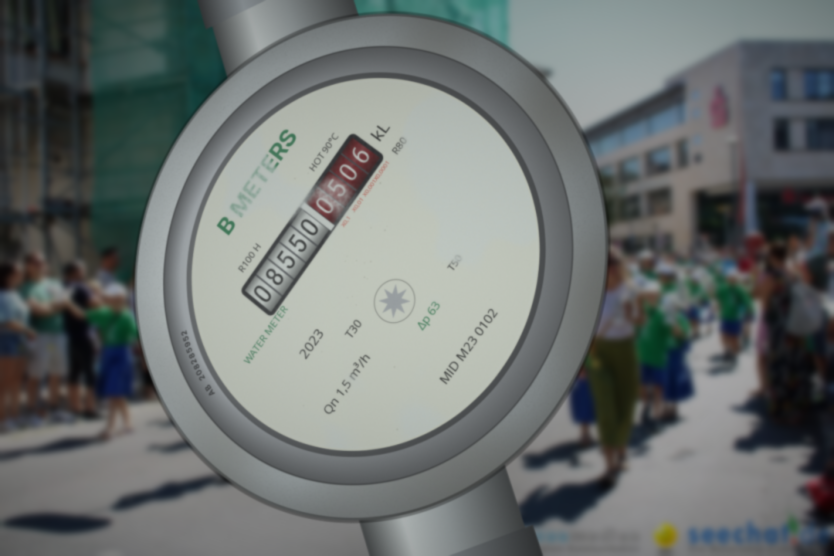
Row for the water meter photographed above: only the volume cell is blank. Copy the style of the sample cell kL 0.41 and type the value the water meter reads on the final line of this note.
kL 8550.0506
